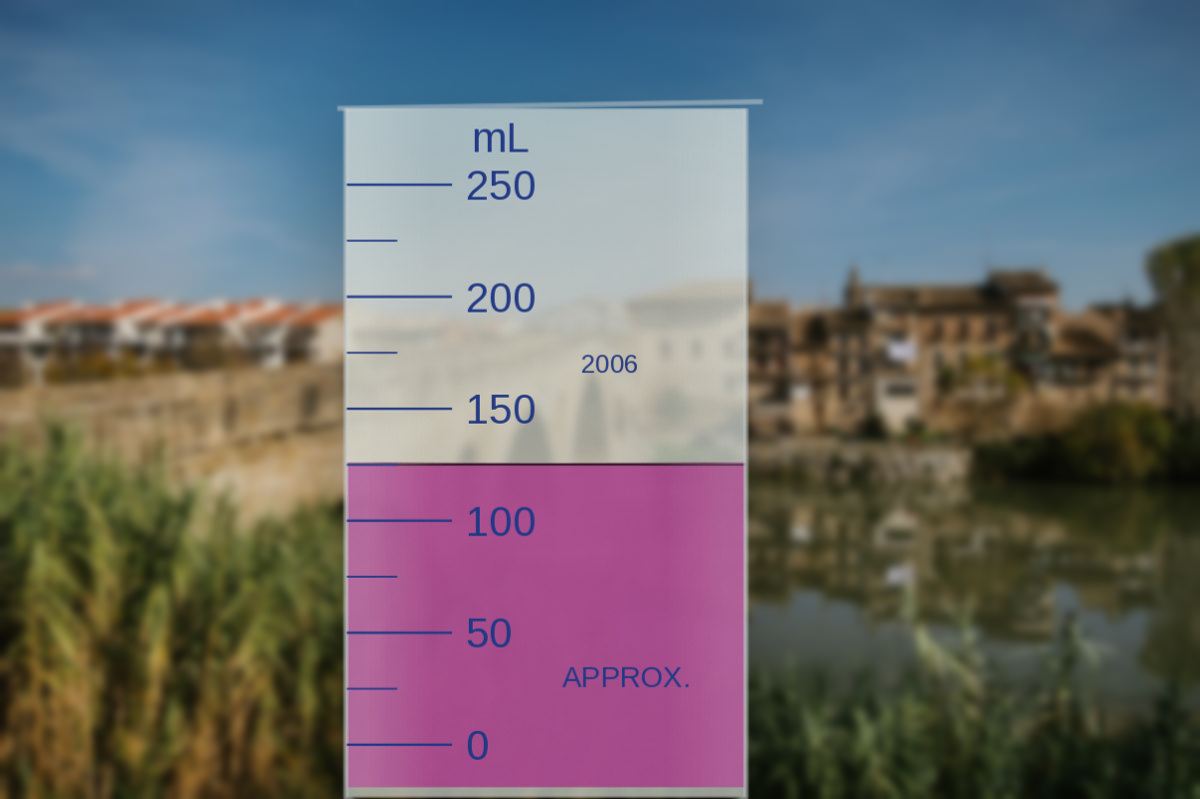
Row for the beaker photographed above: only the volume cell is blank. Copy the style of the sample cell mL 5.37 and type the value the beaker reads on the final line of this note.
mL 125
